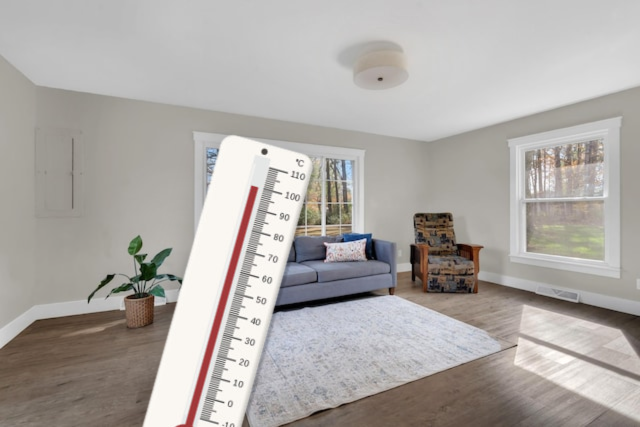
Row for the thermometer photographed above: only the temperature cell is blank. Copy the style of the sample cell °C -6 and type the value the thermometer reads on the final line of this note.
°C 100
